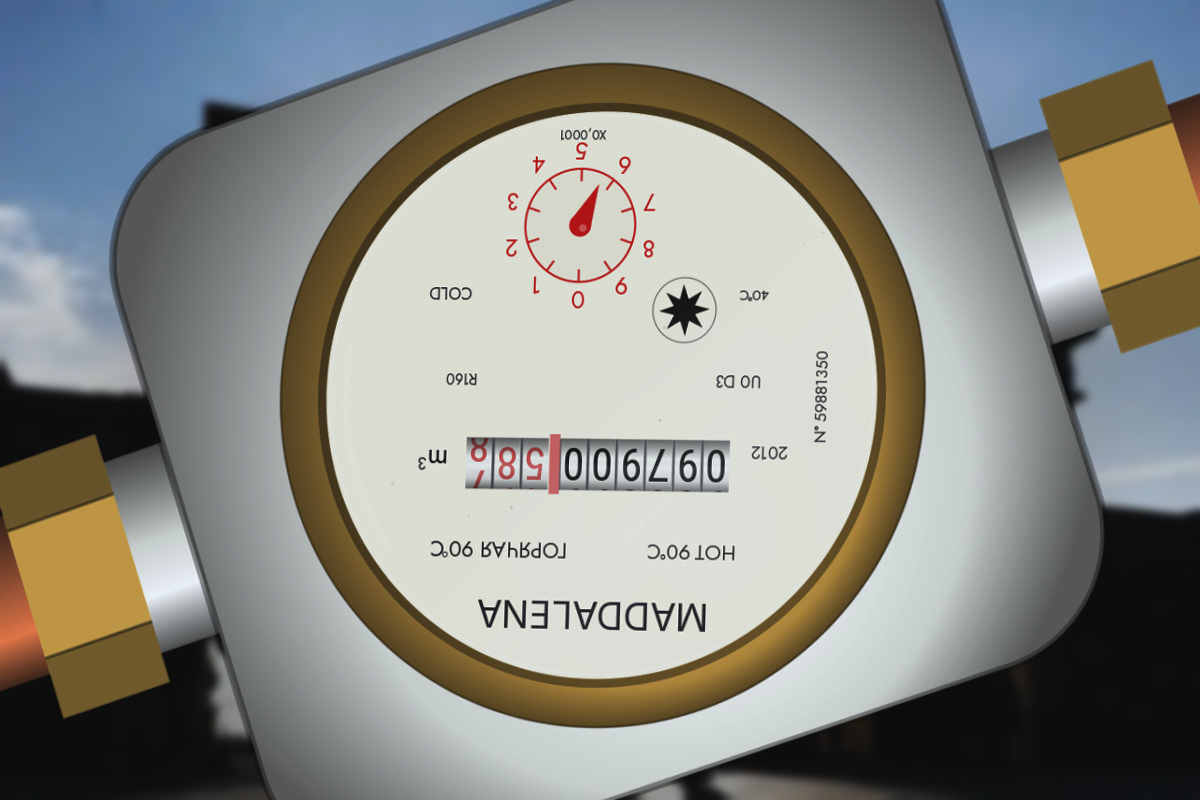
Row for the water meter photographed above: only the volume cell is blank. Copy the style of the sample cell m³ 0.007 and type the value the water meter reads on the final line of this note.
m³ 97900.5875
